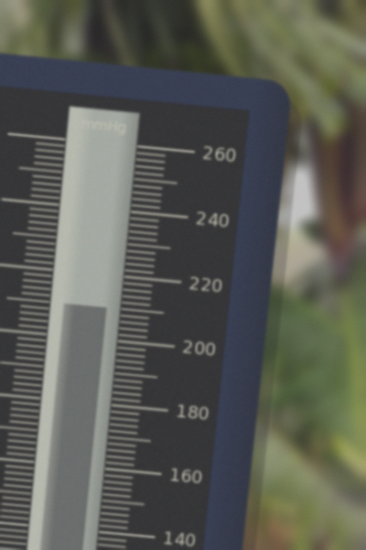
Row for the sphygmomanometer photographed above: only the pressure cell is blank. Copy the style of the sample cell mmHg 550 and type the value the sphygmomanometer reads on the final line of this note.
mmHg 210
